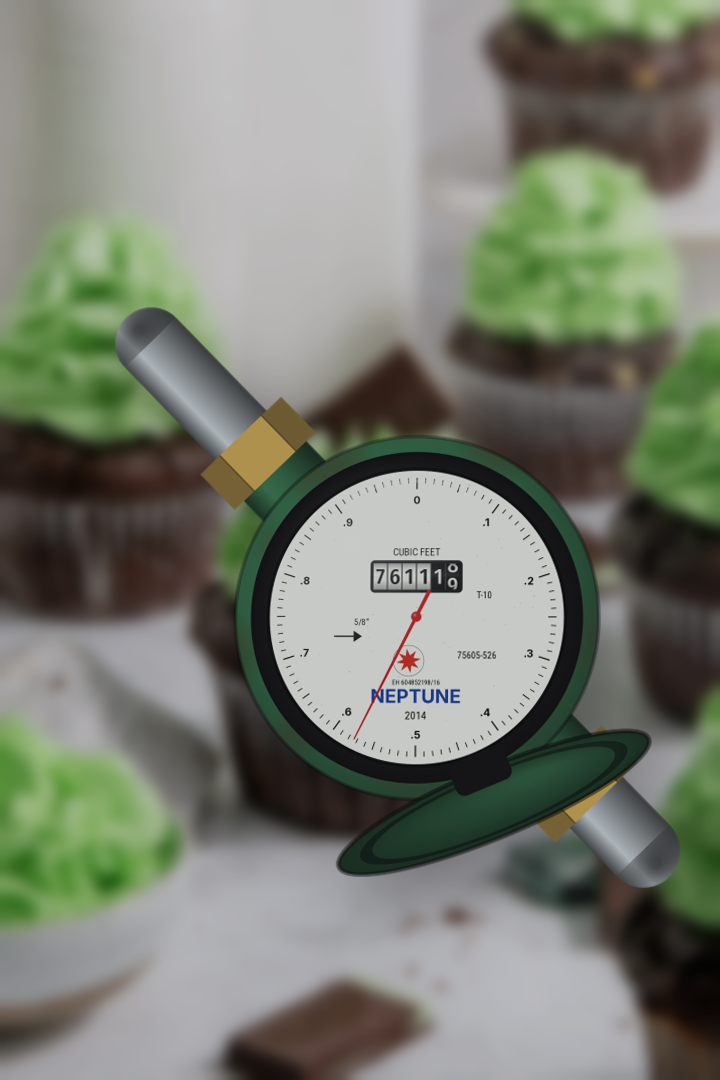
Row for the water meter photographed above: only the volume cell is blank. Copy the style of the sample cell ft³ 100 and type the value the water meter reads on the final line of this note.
ft³ 761118.57
